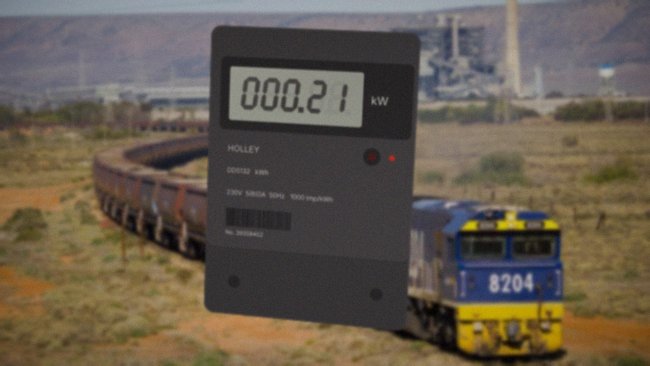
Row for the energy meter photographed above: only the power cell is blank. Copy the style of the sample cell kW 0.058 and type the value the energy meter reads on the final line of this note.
kW 0.21
